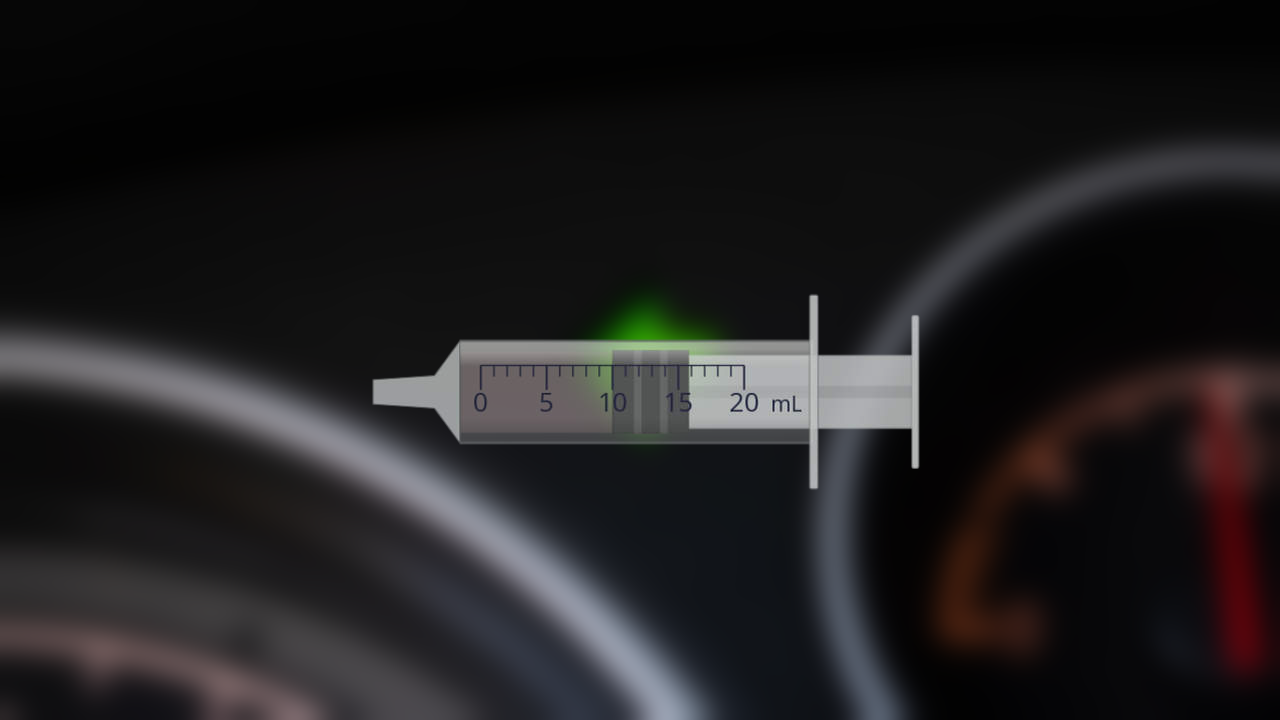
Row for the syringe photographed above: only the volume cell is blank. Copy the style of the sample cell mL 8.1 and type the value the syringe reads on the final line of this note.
mL 10
